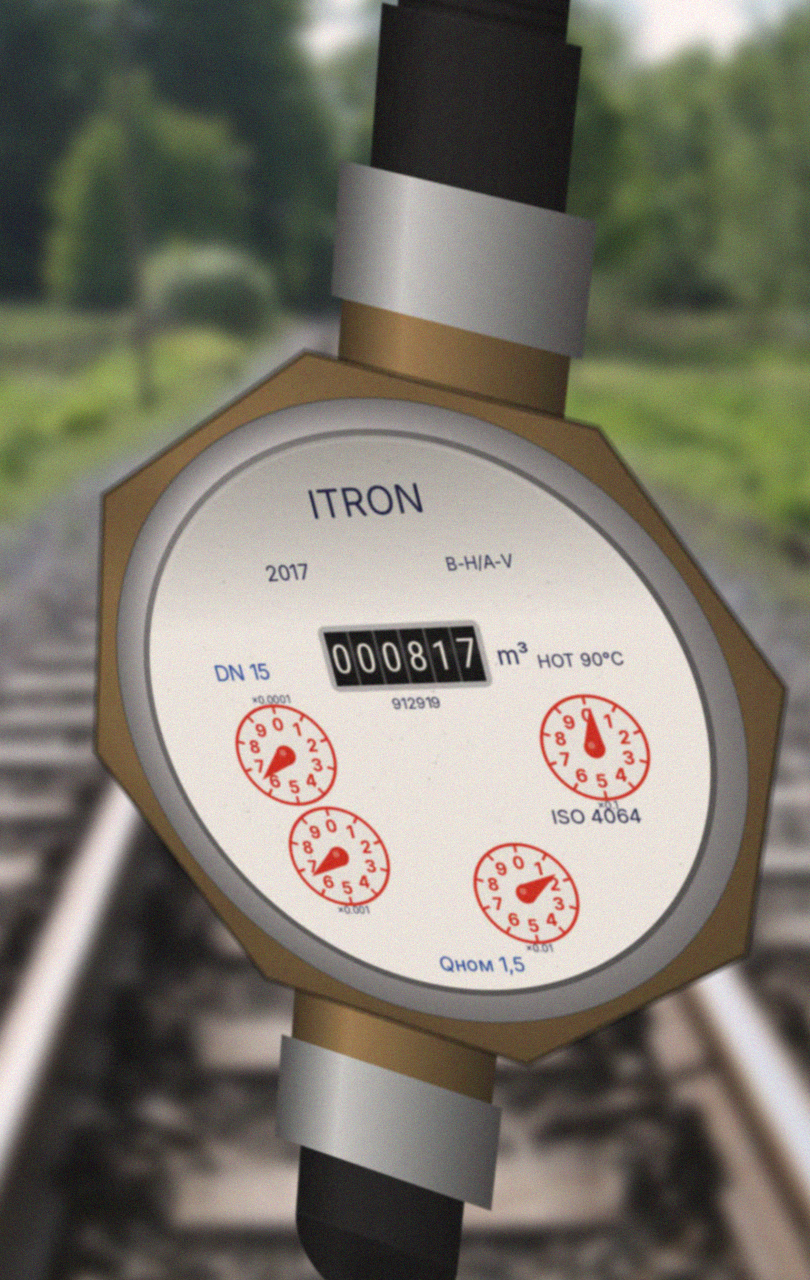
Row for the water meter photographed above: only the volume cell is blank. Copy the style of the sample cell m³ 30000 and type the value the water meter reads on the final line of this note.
m³ 817.0166
